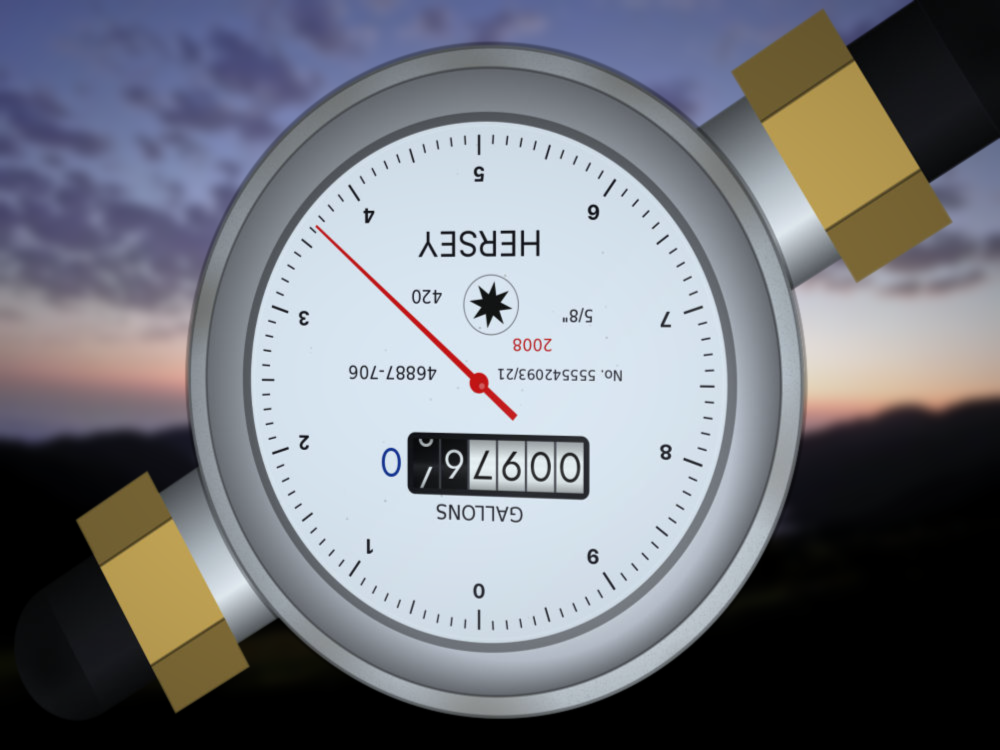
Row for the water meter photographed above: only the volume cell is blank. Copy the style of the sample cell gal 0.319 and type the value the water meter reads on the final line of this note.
gal 97673.6
